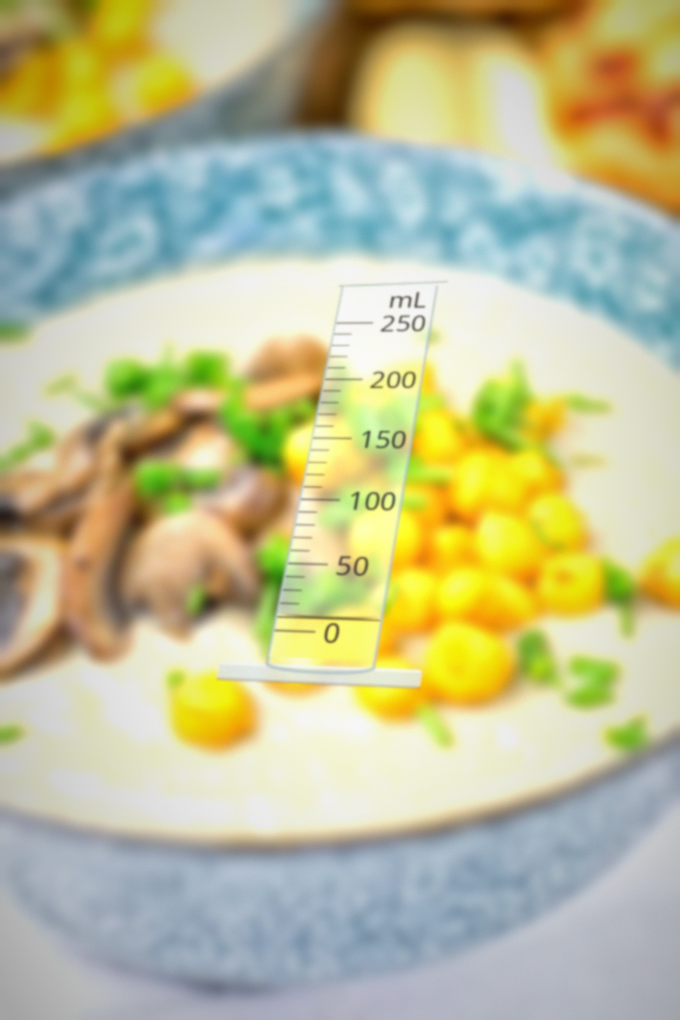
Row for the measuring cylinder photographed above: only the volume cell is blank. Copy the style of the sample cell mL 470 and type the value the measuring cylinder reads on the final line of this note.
mL 10
